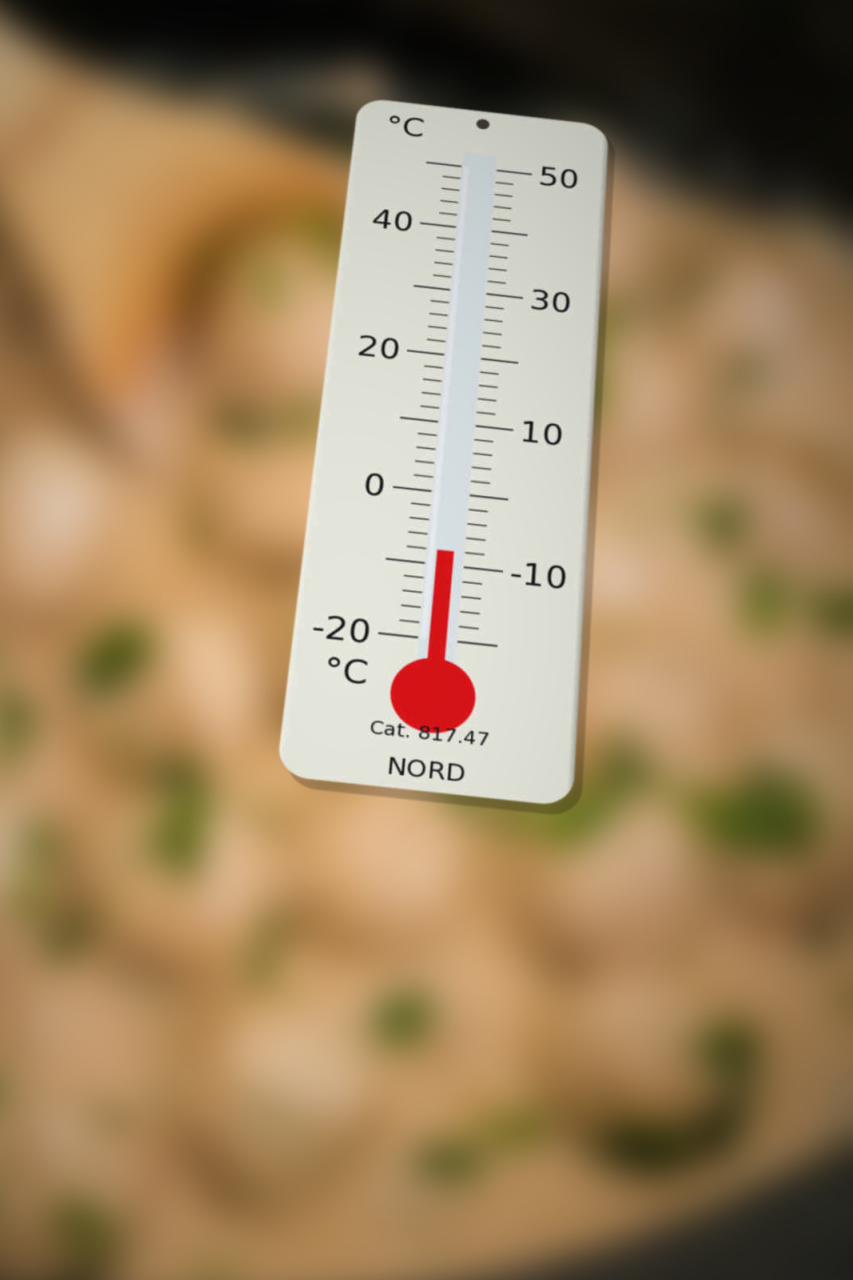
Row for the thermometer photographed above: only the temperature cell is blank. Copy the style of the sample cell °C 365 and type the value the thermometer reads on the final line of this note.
°C -8
